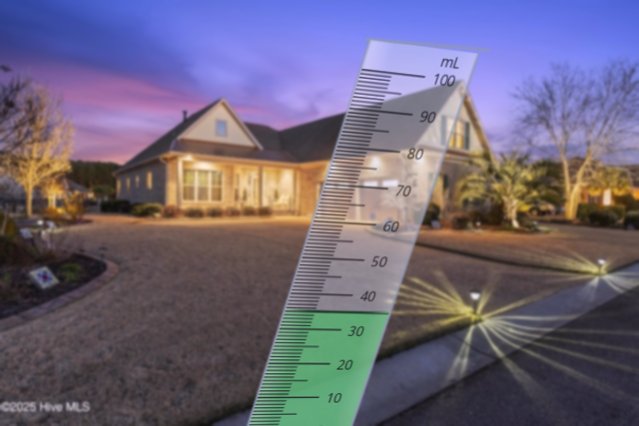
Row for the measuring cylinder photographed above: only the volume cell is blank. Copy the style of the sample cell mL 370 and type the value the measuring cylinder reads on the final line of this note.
mL 35
